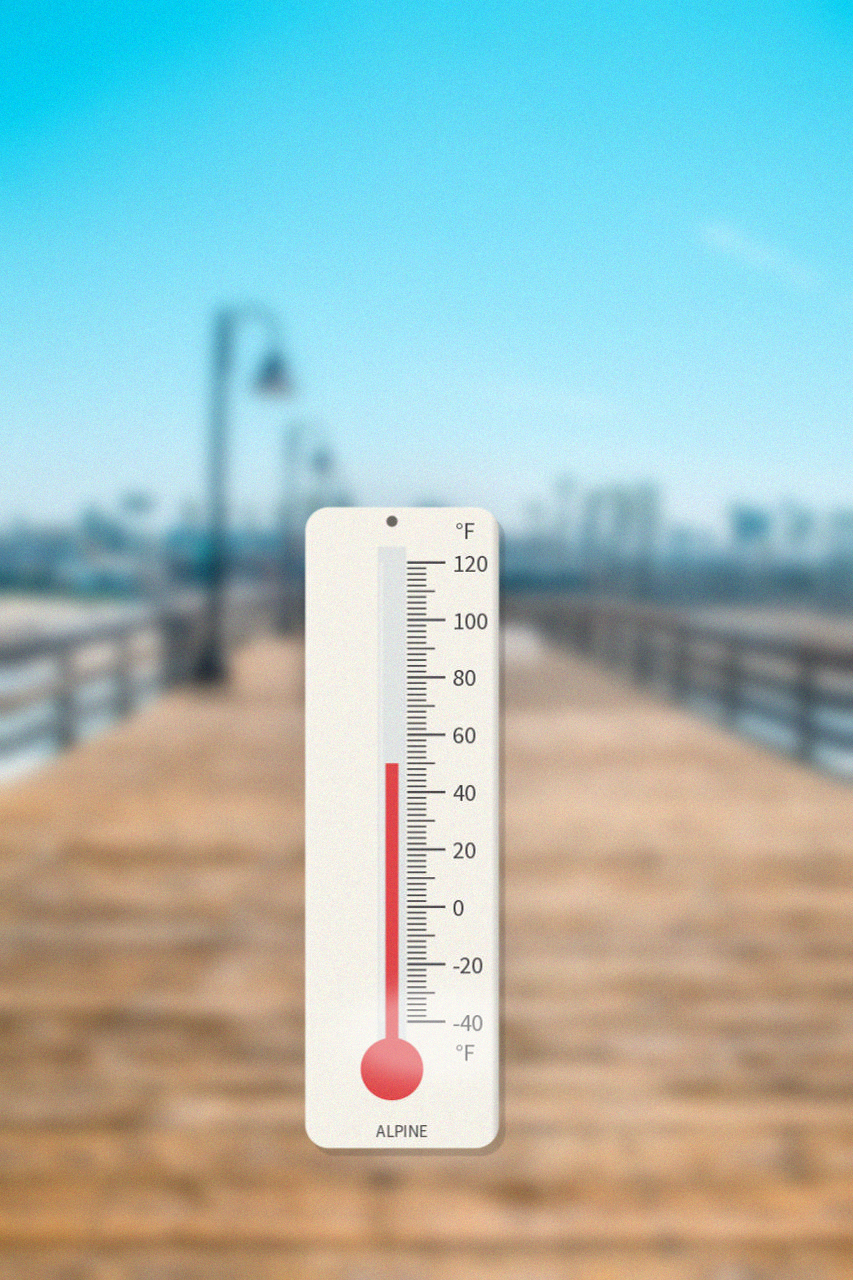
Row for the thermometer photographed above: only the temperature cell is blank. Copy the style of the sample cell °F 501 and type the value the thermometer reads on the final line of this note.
°F 50
